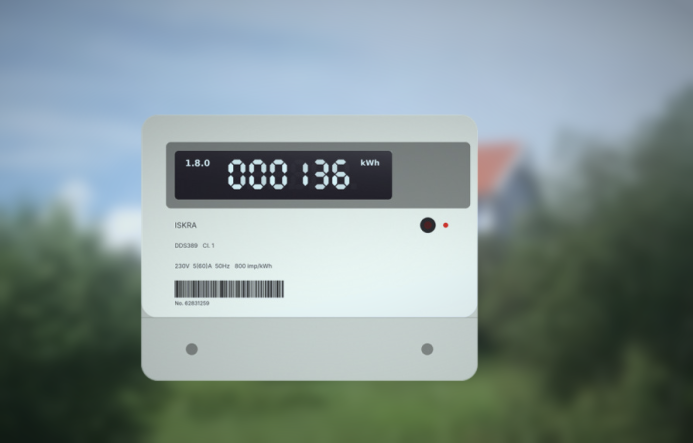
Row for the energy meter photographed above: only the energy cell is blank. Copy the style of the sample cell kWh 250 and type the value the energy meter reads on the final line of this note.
kWh 136
